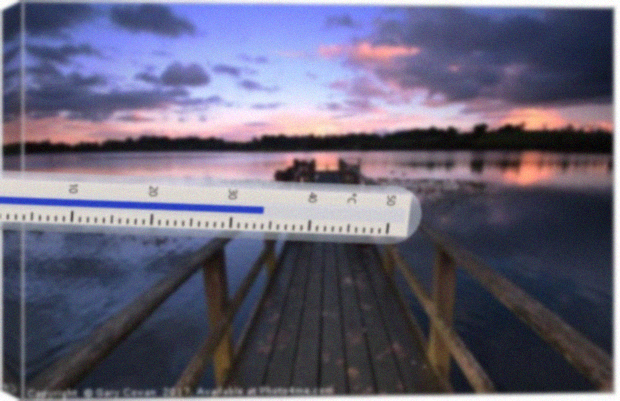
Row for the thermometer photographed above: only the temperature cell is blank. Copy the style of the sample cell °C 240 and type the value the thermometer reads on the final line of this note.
°C 34
